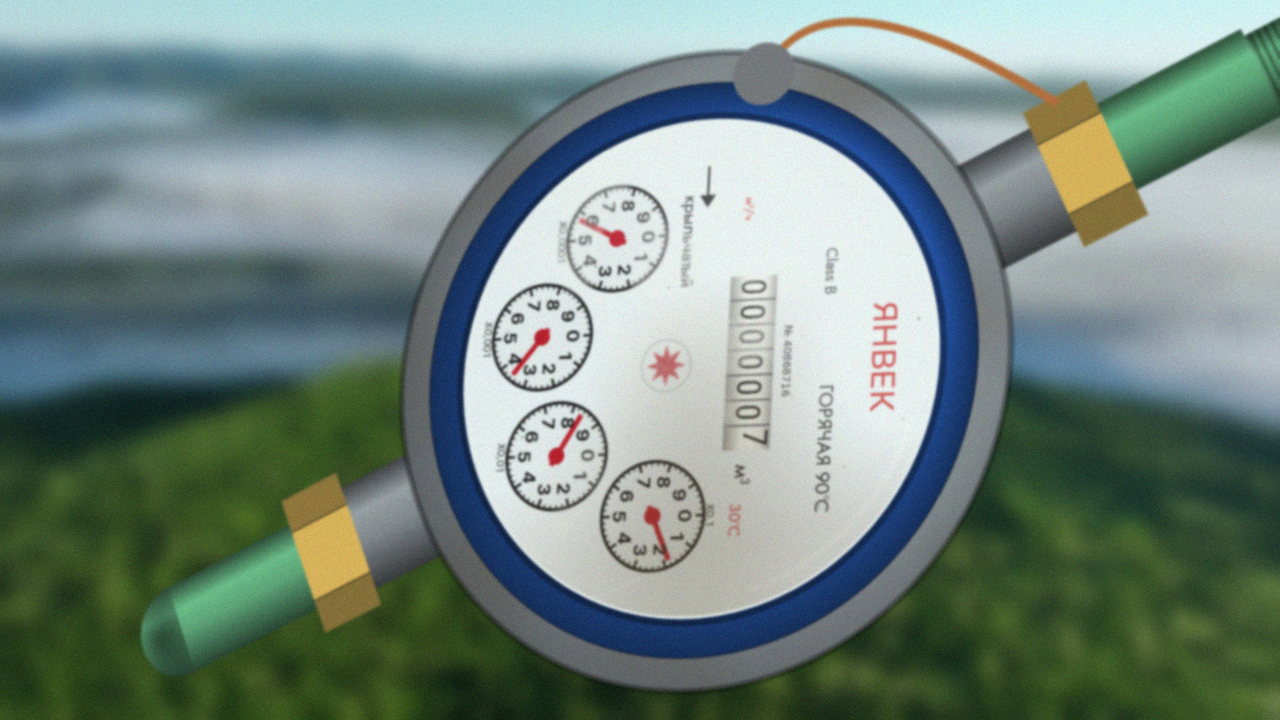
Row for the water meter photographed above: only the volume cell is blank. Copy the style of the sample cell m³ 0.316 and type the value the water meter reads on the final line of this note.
m³ 7.1835
